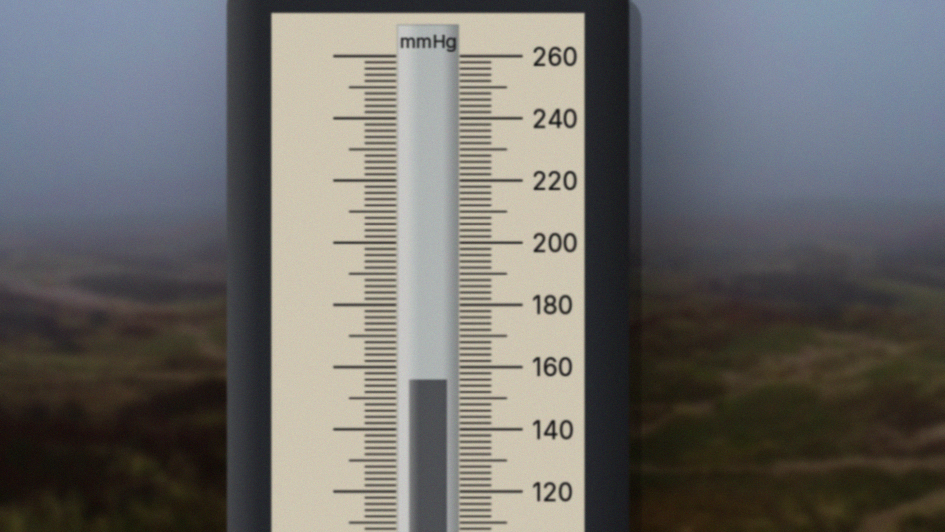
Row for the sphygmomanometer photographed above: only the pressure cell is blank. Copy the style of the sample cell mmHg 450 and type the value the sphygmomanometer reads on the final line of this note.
mmHg 156
